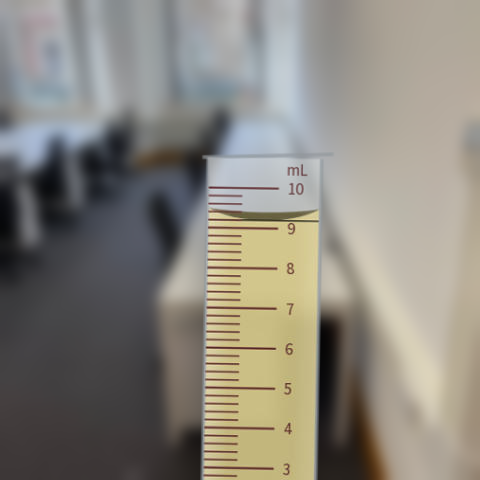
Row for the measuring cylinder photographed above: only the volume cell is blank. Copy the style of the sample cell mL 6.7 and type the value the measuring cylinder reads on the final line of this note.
mL 9.2
